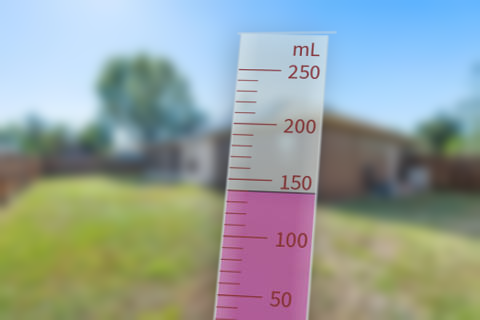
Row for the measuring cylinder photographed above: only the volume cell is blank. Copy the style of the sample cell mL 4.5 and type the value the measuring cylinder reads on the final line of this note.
mL 140
